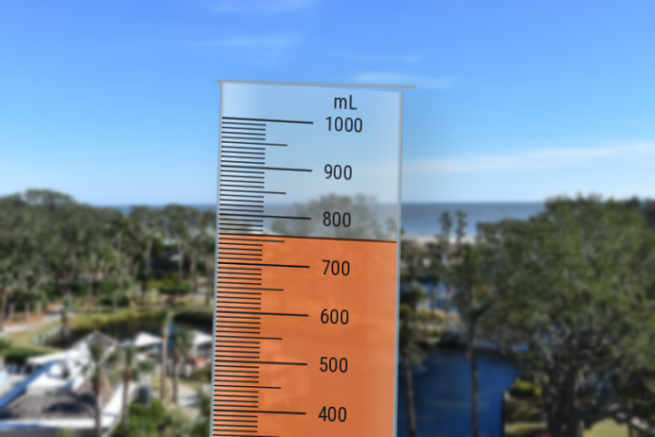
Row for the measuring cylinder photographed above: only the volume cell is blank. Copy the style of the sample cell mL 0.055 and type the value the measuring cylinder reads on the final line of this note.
mL 760
